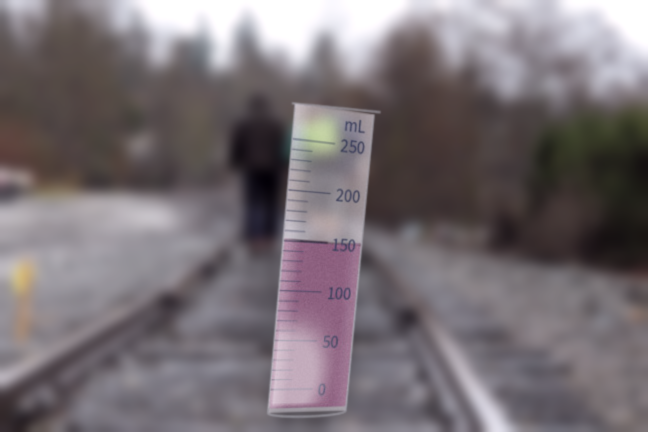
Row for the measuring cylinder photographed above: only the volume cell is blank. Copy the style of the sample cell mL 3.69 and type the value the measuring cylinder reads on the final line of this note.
mL 150
